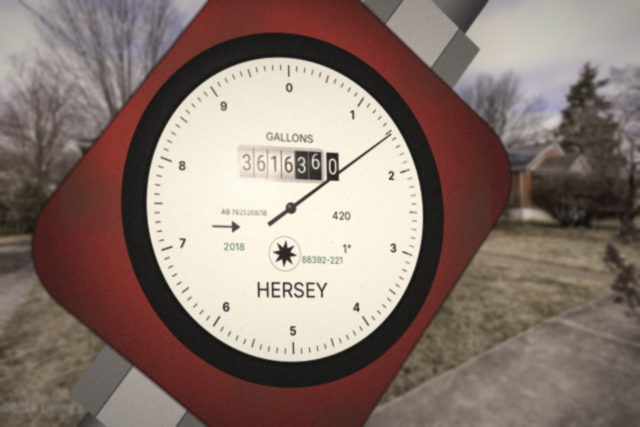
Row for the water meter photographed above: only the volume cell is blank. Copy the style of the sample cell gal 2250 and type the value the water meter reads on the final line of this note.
gal 3616361.5
